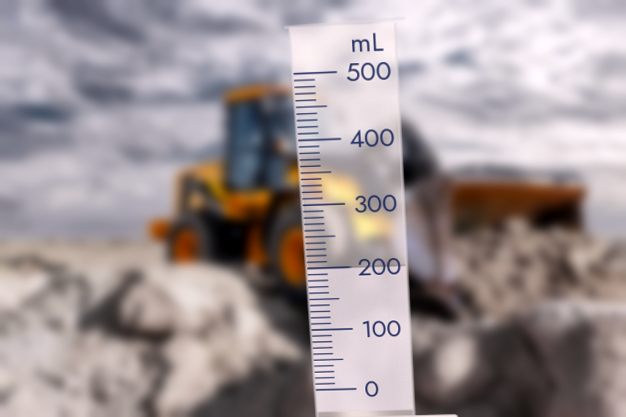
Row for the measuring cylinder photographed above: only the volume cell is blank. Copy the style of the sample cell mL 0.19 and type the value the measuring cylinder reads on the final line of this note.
mL 200
